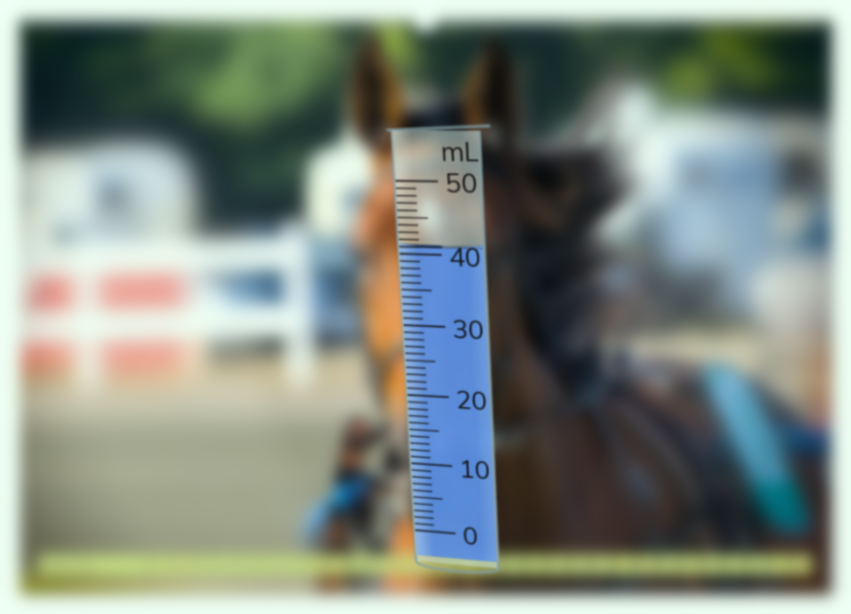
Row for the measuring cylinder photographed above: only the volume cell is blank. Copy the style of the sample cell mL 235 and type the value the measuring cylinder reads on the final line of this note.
mL 41
